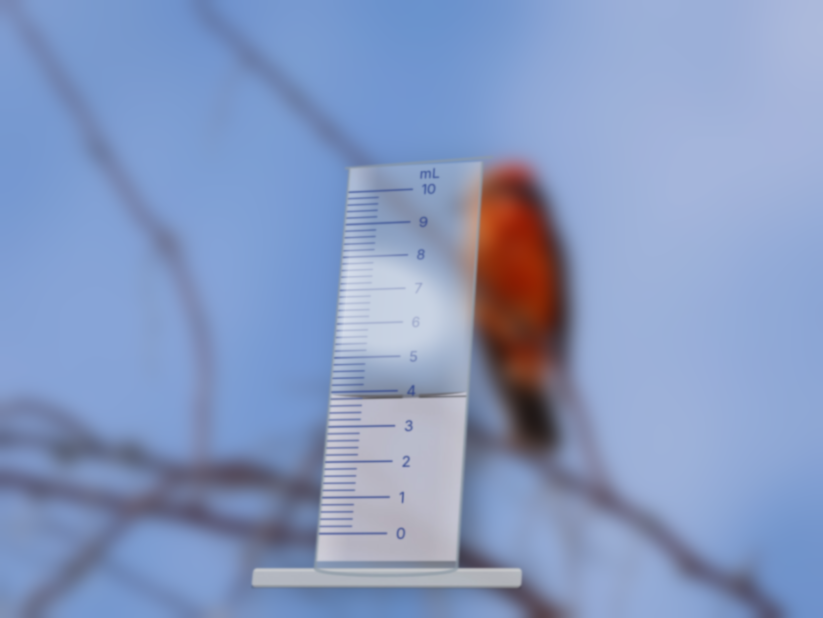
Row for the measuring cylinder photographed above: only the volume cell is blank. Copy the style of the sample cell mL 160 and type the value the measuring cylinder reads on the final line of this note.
mL 3.8
